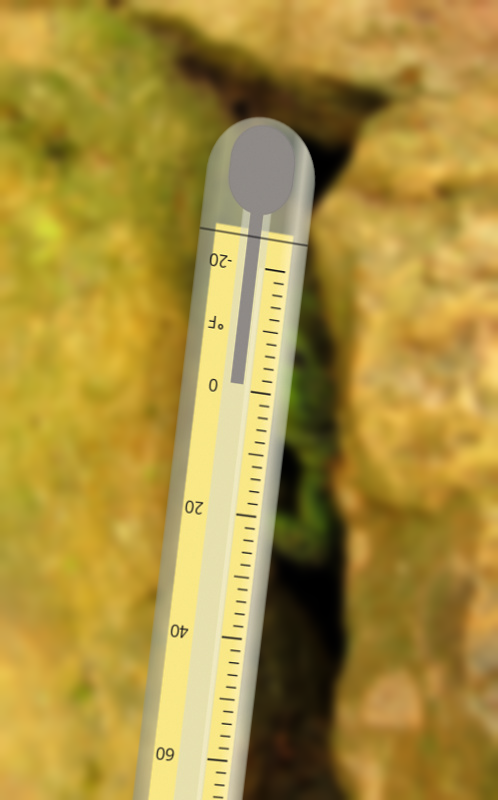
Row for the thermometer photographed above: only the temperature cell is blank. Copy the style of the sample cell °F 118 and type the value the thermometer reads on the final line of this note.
°F -1
